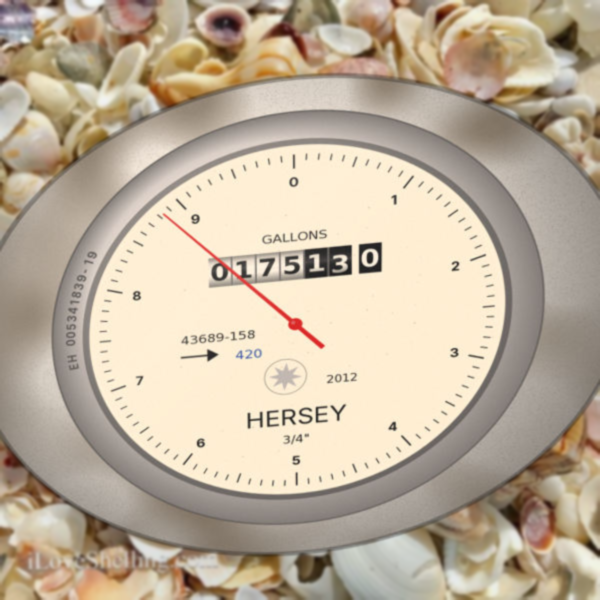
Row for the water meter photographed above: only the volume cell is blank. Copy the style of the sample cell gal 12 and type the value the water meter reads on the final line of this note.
gal 175128.8
